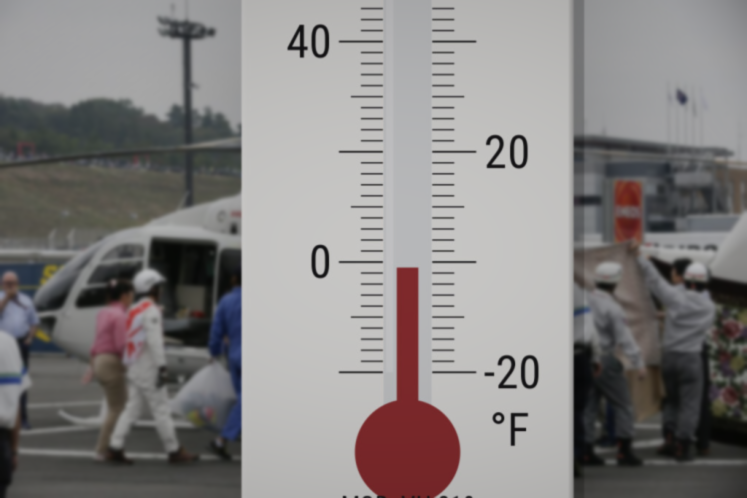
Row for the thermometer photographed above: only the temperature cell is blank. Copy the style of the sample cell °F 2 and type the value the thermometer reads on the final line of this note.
°F -1
